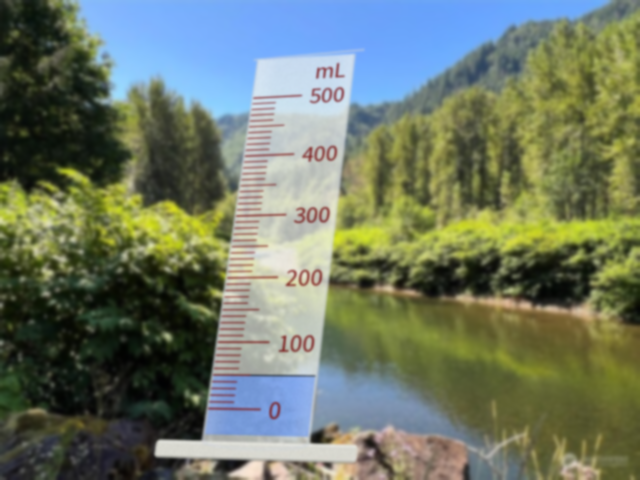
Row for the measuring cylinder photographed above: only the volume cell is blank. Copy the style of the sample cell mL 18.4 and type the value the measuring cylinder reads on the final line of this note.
mL 50
